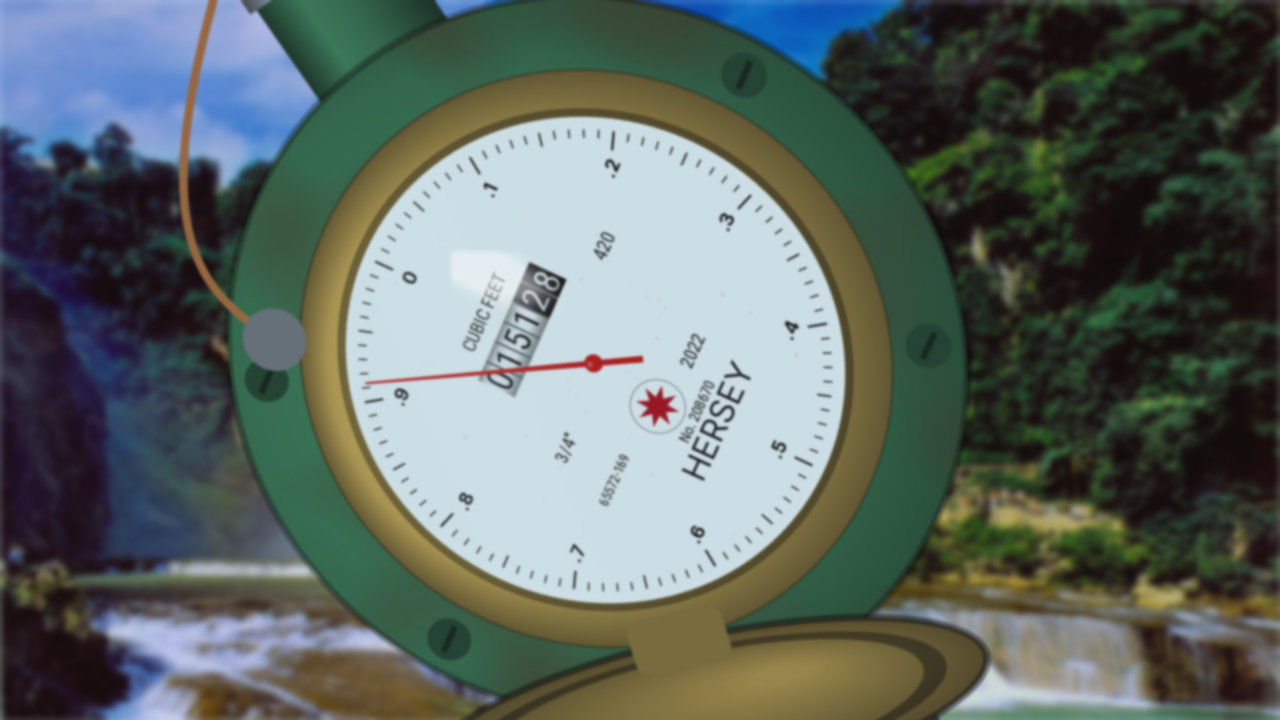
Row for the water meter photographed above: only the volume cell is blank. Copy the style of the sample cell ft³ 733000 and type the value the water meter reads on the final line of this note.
ft³ 15127.91
